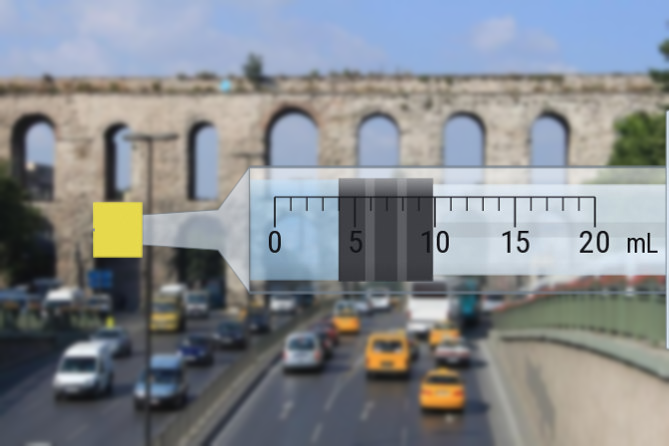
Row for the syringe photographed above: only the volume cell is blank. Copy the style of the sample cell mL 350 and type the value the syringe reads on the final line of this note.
mL 4
